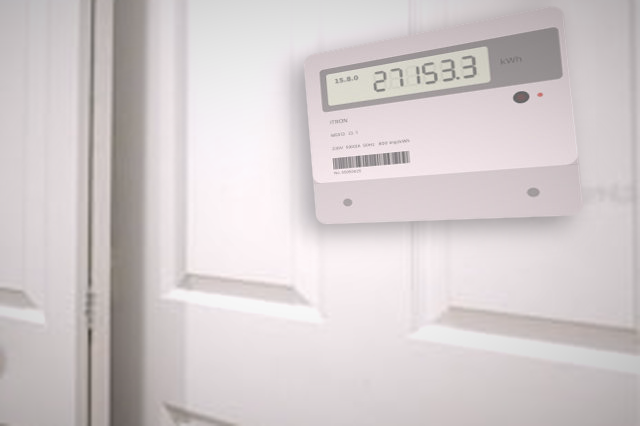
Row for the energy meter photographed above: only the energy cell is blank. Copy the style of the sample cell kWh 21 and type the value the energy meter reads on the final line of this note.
kWh 27153.3
